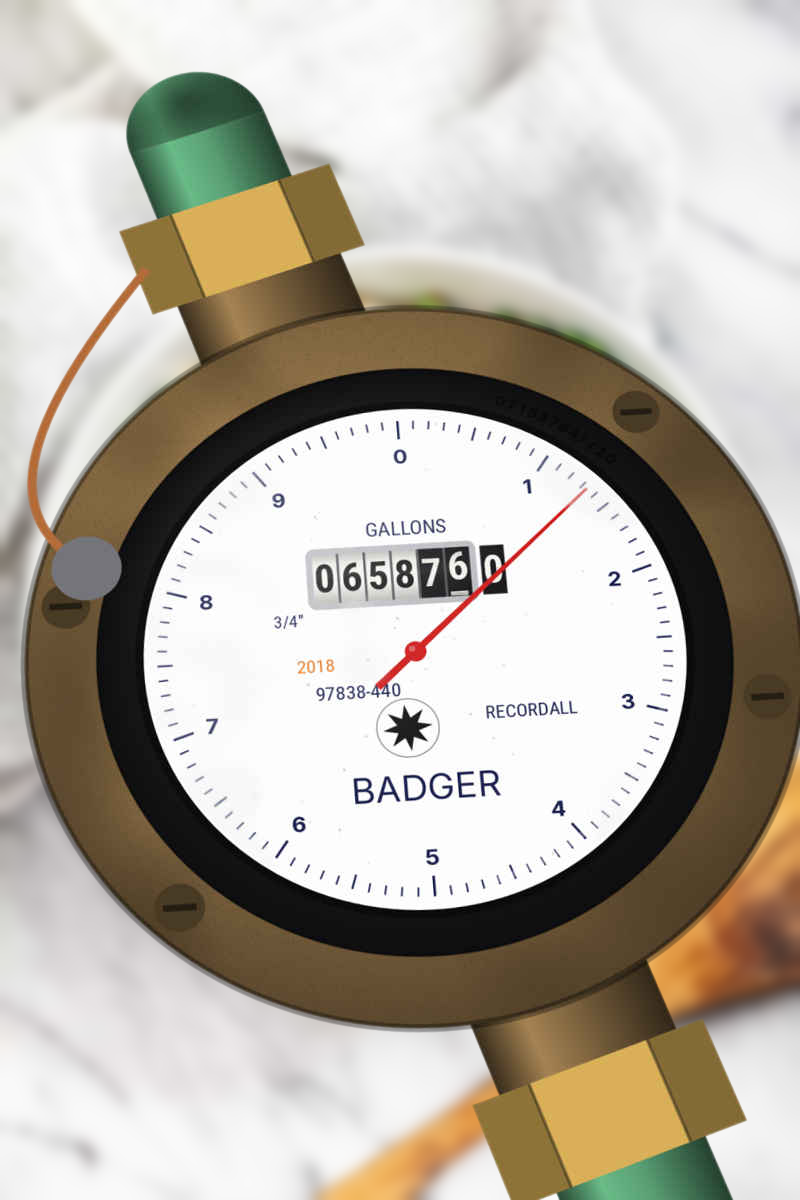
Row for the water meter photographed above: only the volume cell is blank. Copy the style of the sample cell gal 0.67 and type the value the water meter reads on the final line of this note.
gal 658761.3
